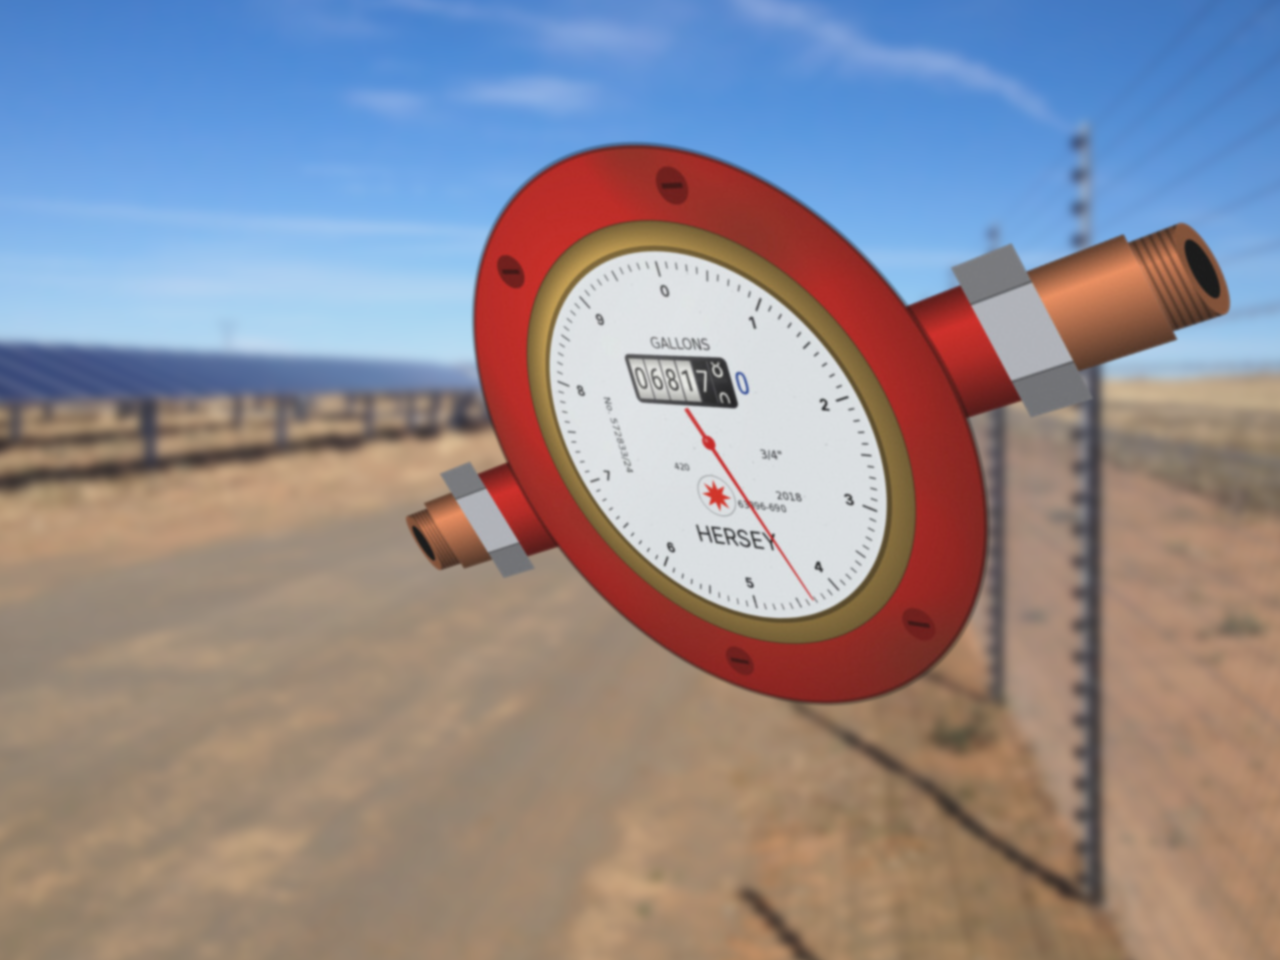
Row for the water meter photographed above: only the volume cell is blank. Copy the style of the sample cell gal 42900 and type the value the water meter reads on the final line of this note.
gal 681784.3
